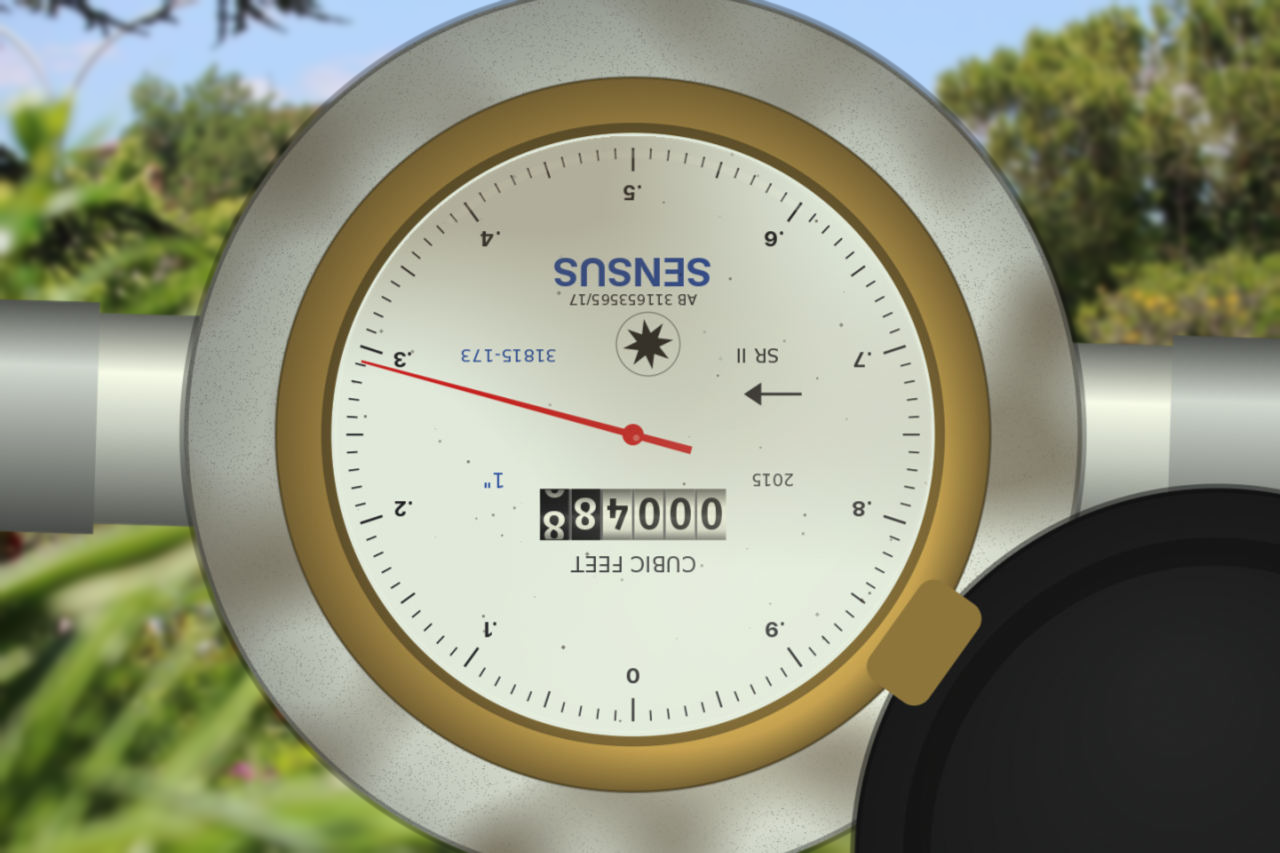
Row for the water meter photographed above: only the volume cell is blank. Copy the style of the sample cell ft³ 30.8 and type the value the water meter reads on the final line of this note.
ft³ 488.29
